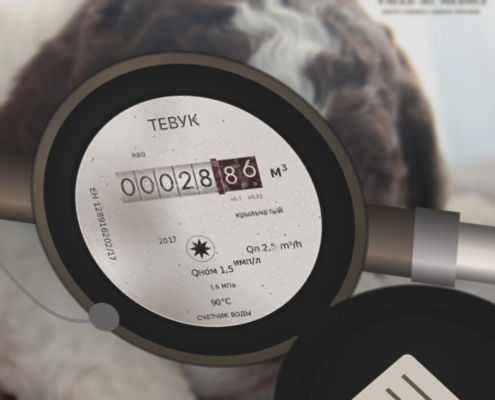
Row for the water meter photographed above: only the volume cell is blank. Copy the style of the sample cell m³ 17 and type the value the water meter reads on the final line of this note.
m³ 28.86
